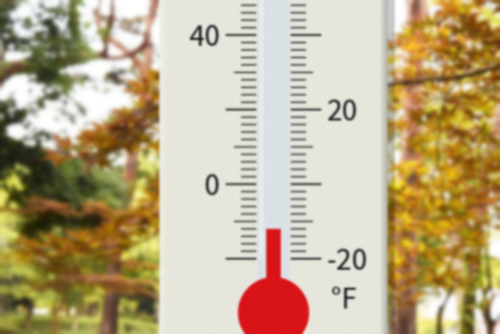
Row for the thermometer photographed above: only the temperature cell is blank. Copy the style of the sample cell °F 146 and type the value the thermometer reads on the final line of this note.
°F -12
